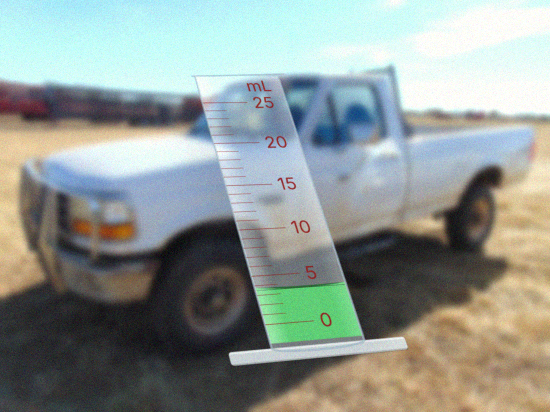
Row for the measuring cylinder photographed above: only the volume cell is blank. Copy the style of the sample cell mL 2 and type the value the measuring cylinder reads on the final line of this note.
mL 3.5
